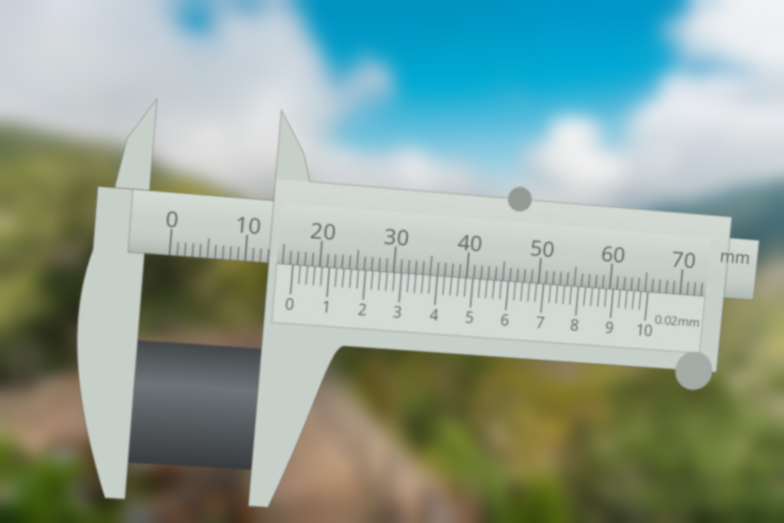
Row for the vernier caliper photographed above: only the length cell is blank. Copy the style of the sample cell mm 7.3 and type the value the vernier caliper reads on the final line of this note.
mm 16.4
